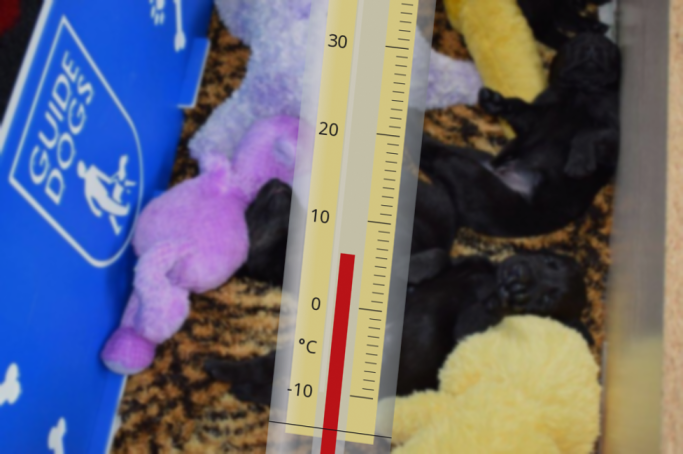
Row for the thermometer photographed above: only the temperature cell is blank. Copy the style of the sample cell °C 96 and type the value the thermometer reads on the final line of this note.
°C 6
